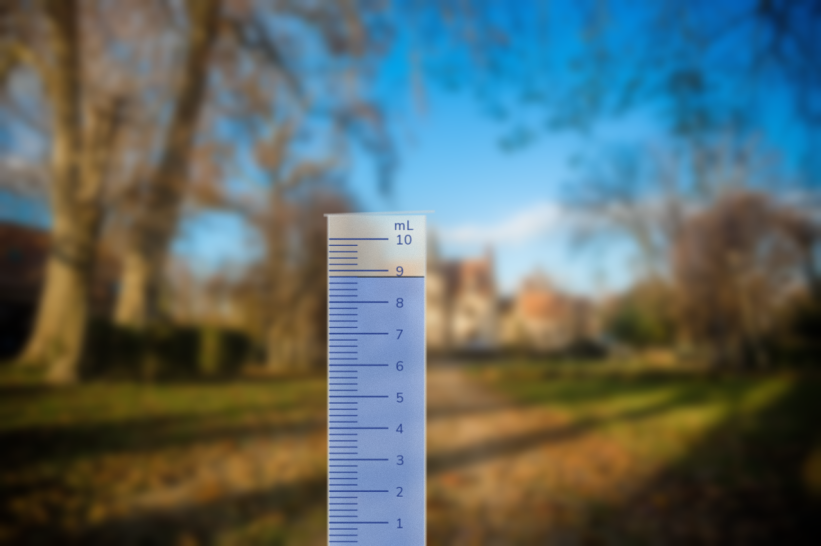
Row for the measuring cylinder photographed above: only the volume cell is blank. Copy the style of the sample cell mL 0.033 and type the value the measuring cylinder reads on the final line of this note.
mL 8.8
